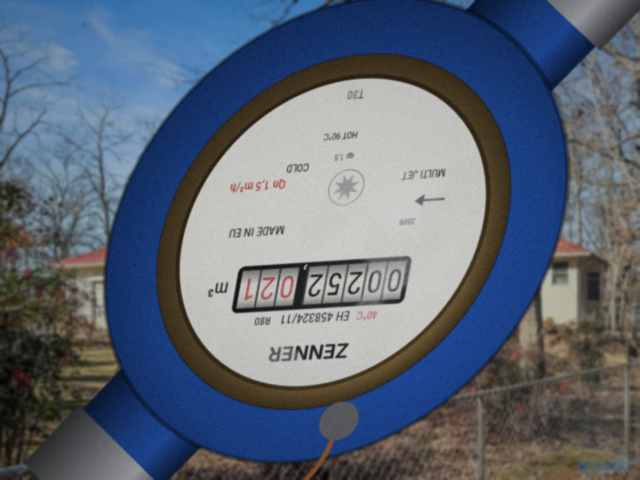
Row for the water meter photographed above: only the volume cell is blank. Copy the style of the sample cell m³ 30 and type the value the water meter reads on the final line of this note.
m³ 252.021
